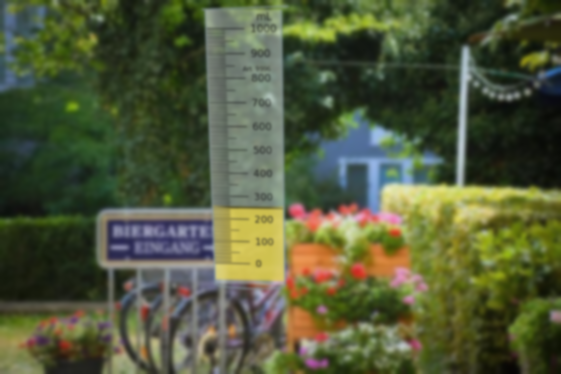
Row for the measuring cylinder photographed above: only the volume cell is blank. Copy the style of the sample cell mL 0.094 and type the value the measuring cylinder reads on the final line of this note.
mL 250
